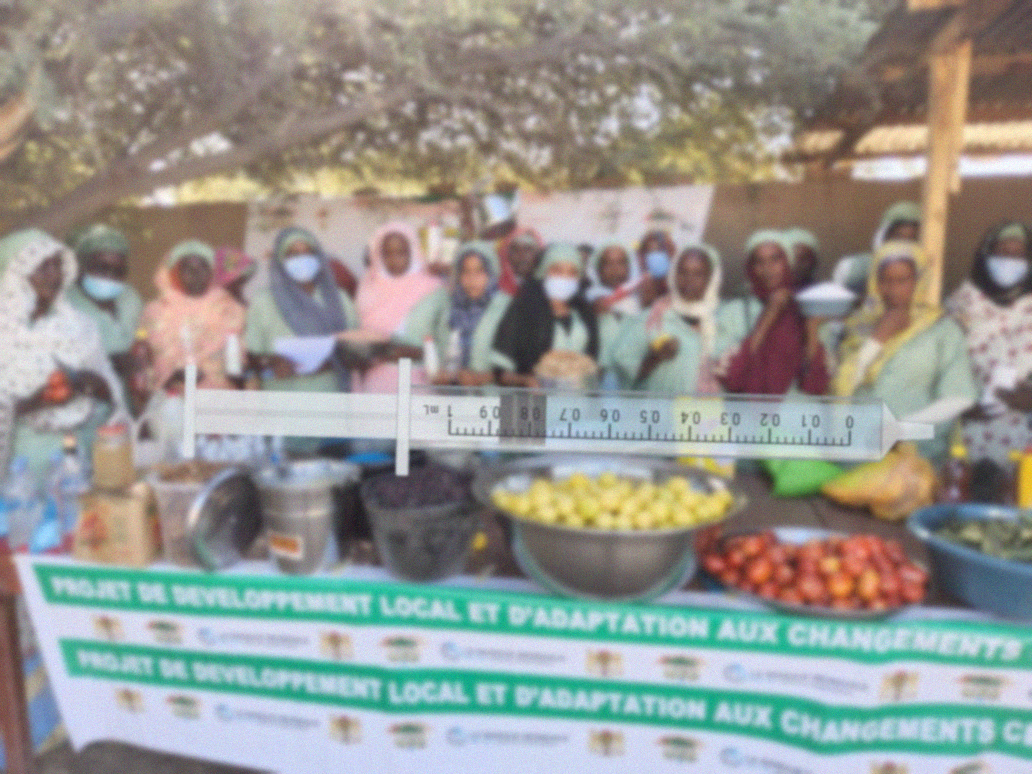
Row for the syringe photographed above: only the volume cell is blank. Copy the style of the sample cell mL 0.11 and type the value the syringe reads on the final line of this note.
mL 0.76
